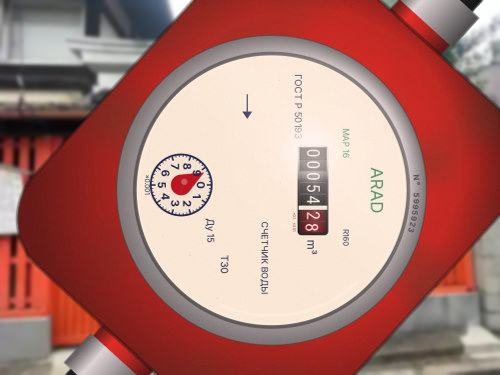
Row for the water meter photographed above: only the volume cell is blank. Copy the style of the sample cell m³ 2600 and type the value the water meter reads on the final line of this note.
m³ 54.279
